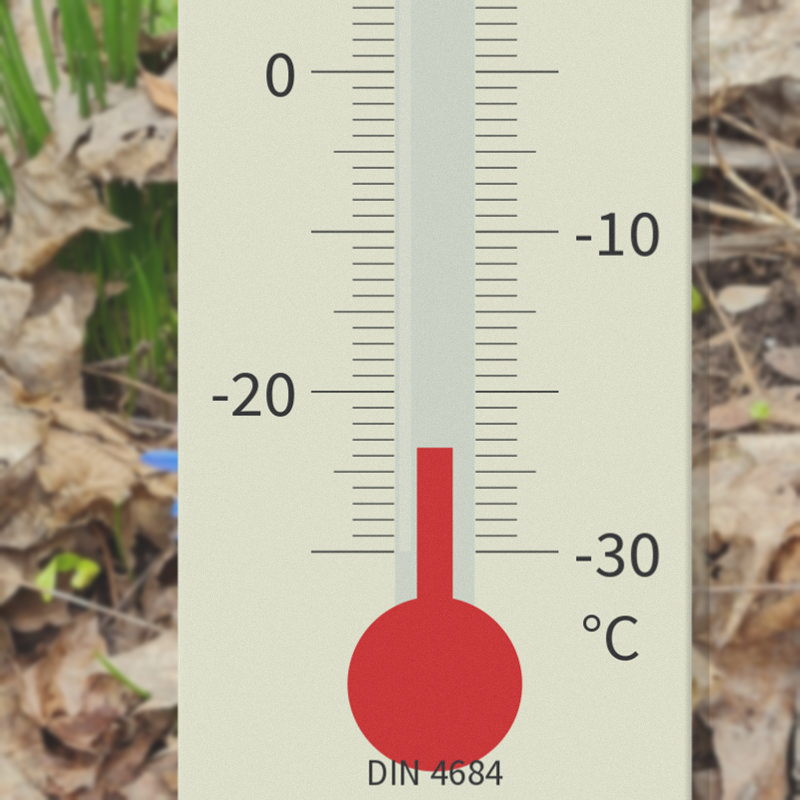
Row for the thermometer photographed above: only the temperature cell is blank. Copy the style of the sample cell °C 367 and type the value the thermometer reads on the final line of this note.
°C -23.5
